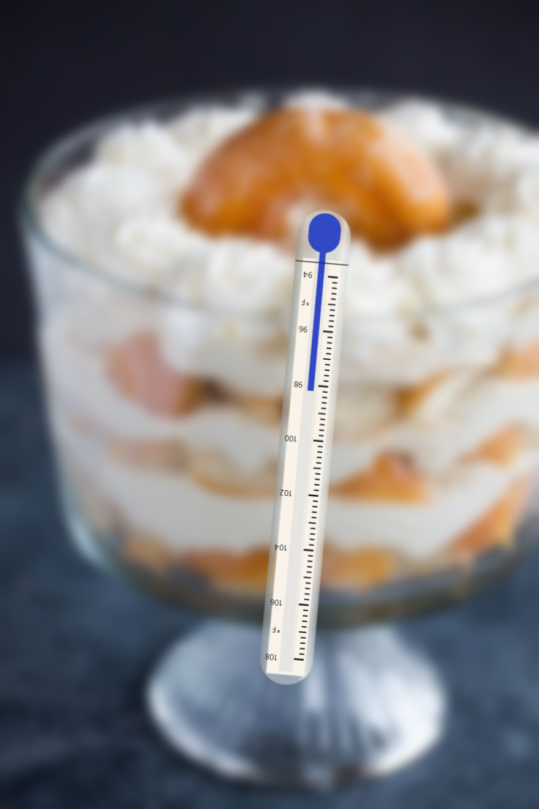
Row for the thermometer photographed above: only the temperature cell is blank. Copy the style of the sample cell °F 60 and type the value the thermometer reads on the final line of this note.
°F 98.2
